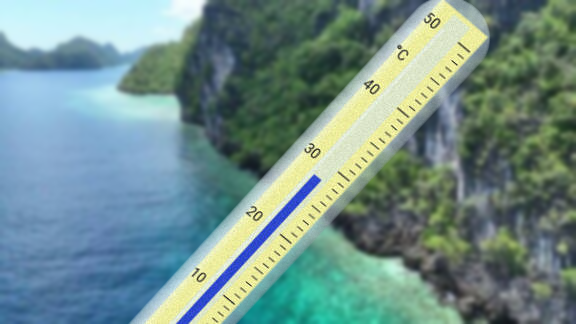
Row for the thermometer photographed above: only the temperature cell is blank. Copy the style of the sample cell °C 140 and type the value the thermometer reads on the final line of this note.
°C 28
